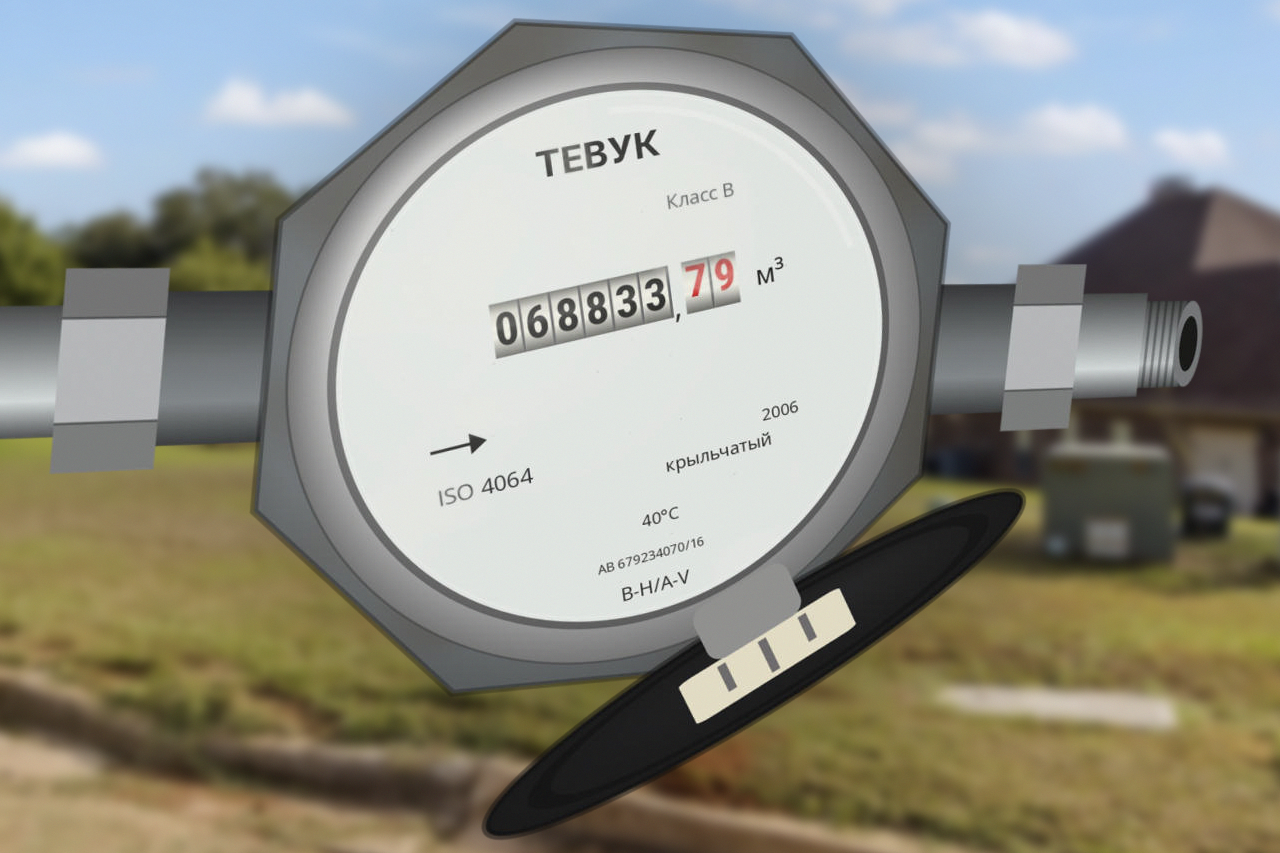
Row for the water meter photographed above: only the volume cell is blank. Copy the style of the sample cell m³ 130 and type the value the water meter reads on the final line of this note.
m³ 68833.79
